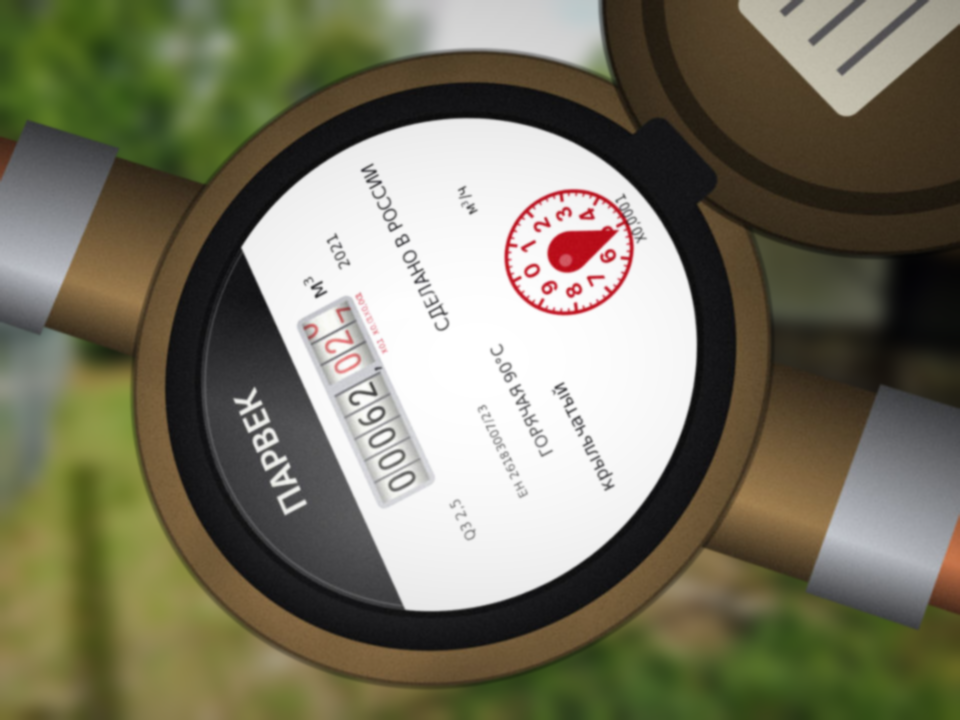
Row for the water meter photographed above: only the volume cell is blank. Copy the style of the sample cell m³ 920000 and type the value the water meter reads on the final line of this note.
m³ 62.0265
